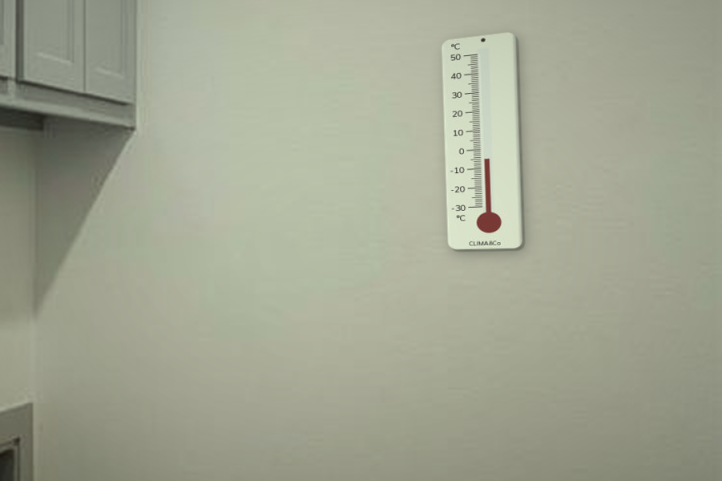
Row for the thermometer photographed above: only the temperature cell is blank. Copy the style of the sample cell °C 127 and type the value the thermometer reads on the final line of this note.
°C -5
